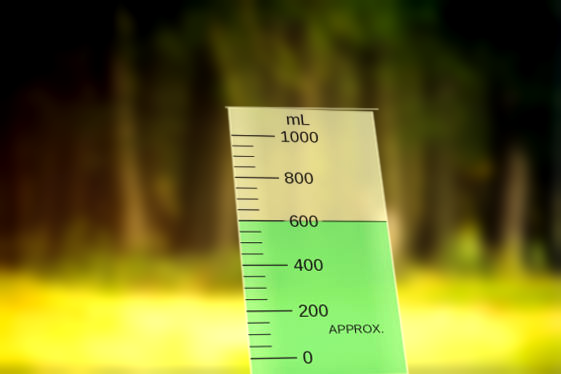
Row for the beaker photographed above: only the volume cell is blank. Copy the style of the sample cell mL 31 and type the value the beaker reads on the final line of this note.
mL 600
